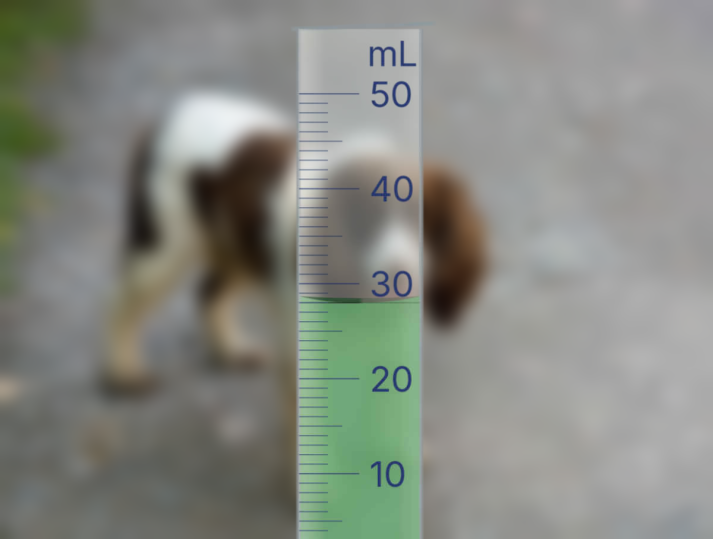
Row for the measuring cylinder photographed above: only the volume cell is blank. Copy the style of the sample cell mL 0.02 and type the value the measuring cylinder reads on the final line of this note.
mL 28
